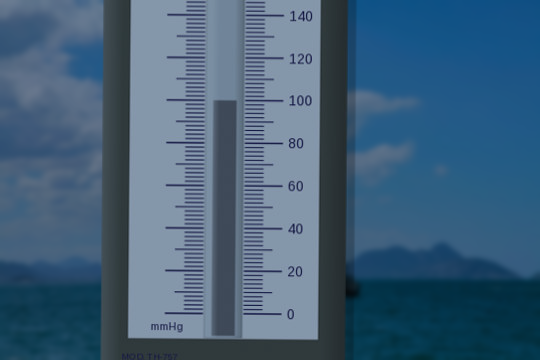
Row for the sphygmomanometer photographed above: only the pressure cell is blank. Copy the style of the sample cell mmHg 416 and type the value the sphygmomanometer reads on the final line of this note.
mmHg 100
